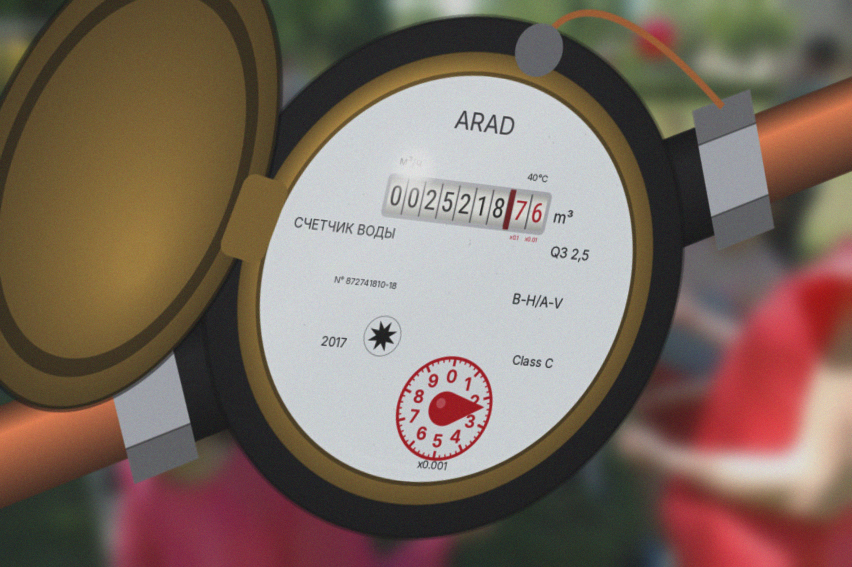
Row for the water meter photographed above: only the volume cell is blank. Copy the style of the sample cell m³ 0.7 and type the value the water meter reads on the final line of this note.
m³ 25218.762
